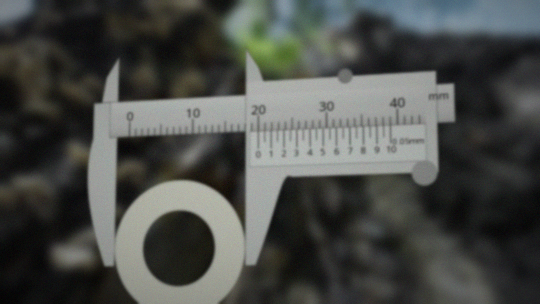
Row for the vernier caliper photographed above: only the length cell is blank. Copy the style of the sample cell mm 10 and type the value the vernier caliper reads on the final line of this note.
mm 20.0
